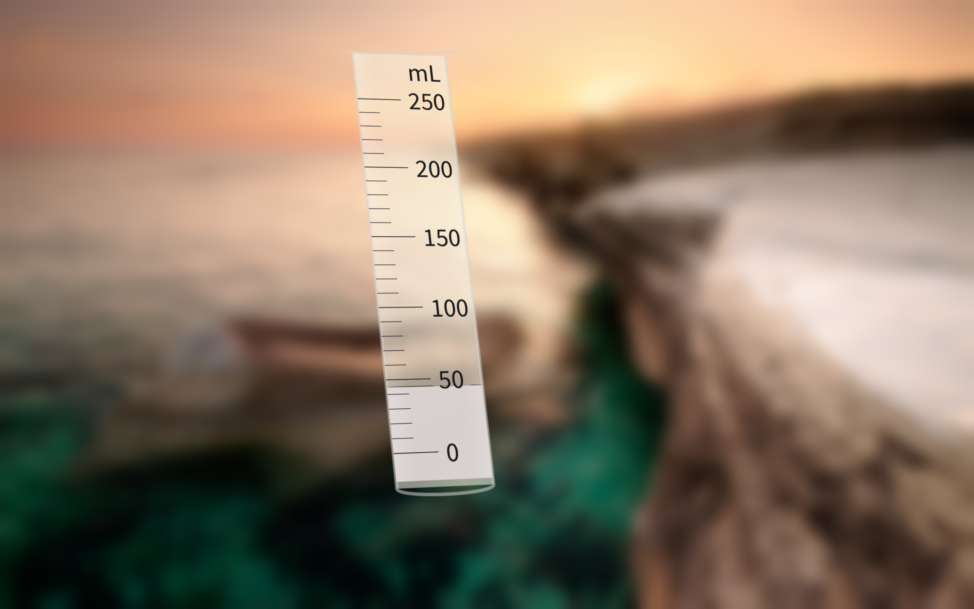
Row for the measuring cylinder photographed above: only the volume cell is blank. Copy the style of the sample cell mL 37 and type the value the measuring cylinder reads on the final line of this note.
mL 45
